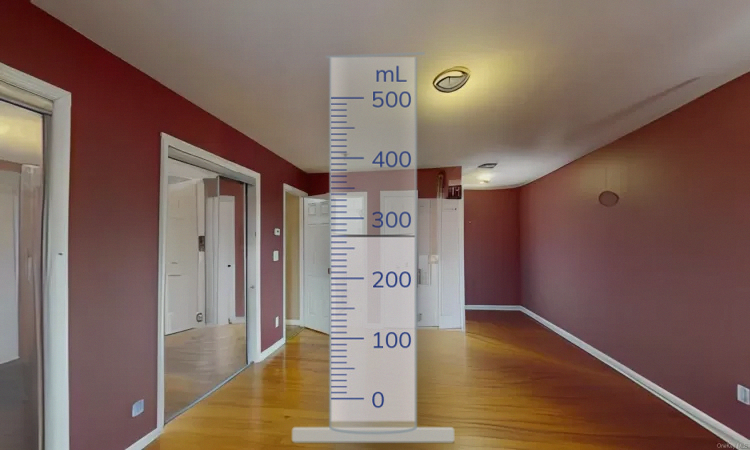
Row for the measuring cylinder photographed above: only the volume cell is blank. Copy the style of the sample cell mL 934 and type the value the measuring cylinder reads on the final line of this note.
mL 270
